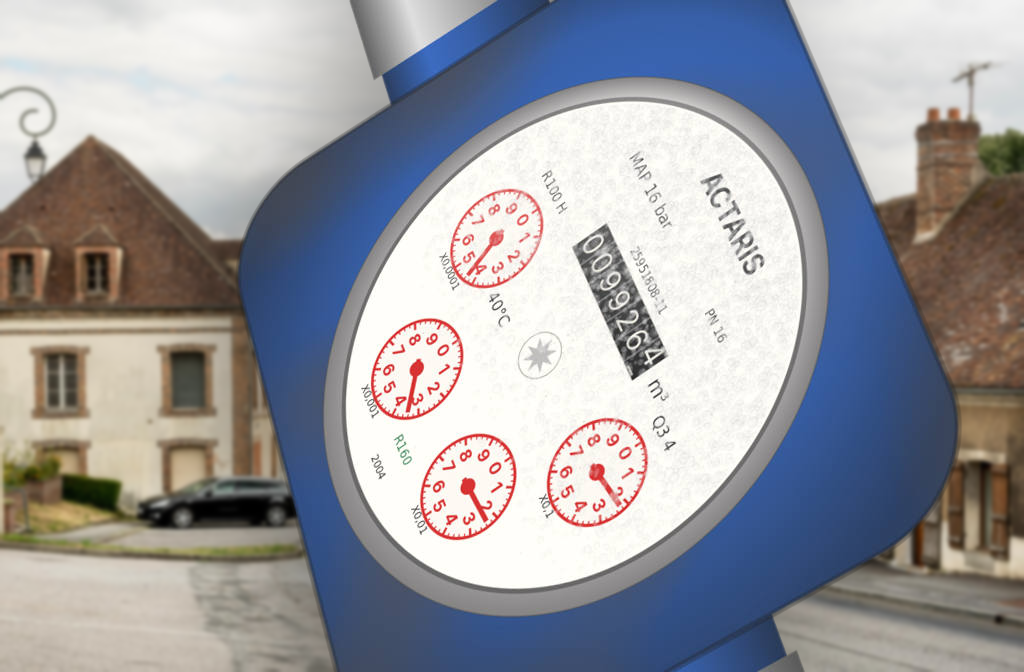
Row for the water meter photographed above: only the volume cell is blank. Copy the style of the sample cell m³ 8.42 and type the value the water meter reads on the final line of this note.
m³ 99264.2234
